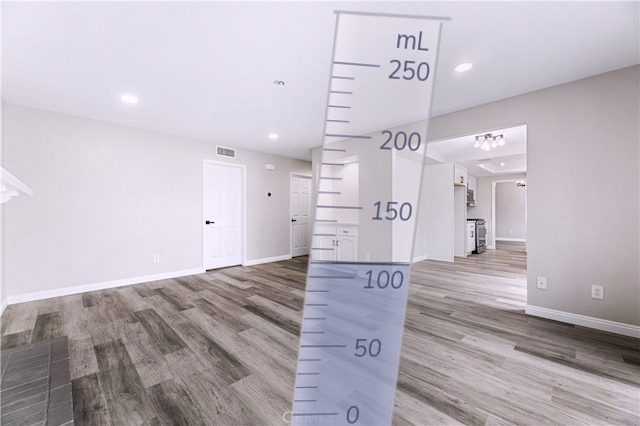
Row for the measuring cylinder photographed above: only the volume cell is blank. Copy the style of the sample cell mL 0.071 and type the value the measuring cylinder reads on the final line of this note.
mL 110
